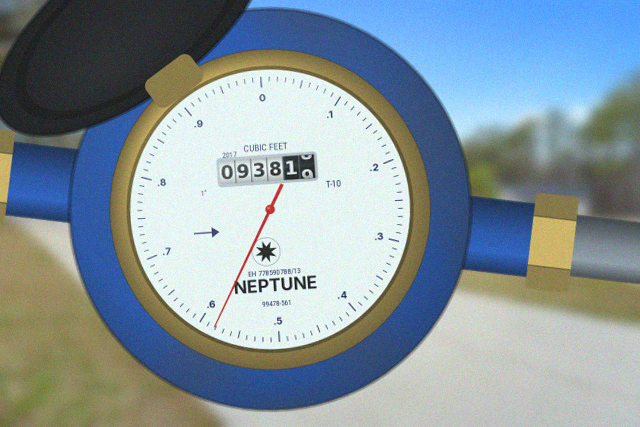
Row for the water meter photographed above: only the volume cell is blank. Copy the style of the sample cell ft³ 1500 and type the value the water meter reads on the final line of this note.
ft³ 93818.58
